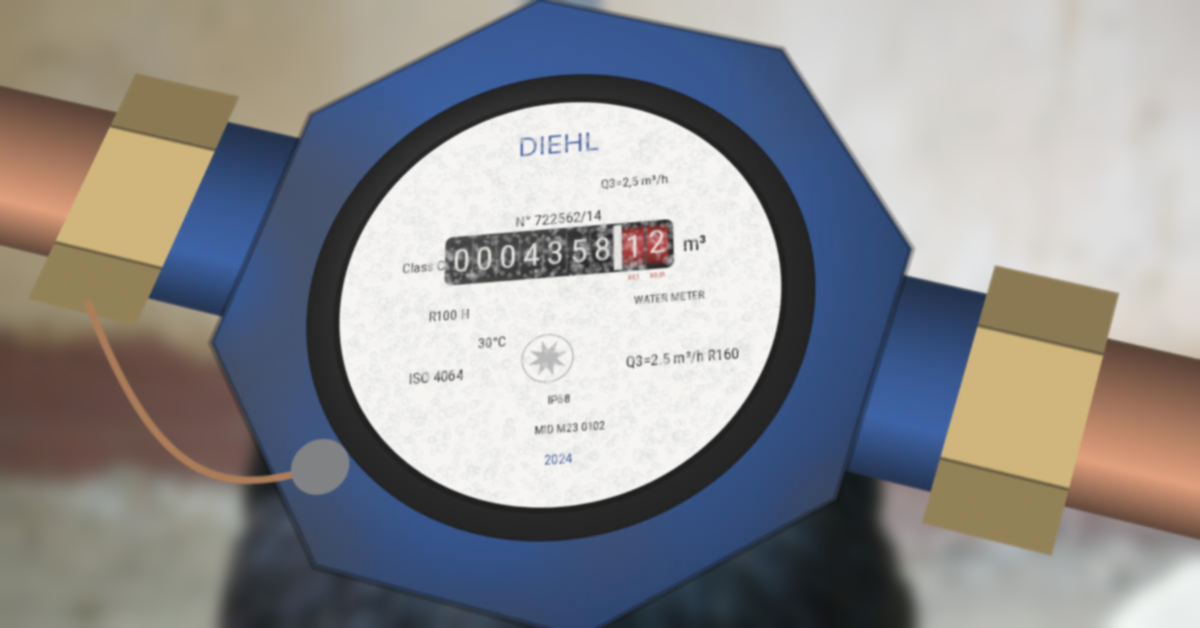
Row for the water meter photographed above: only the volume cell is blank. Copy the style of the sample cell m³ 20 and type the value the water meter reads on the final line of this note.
m³ 4358.12
